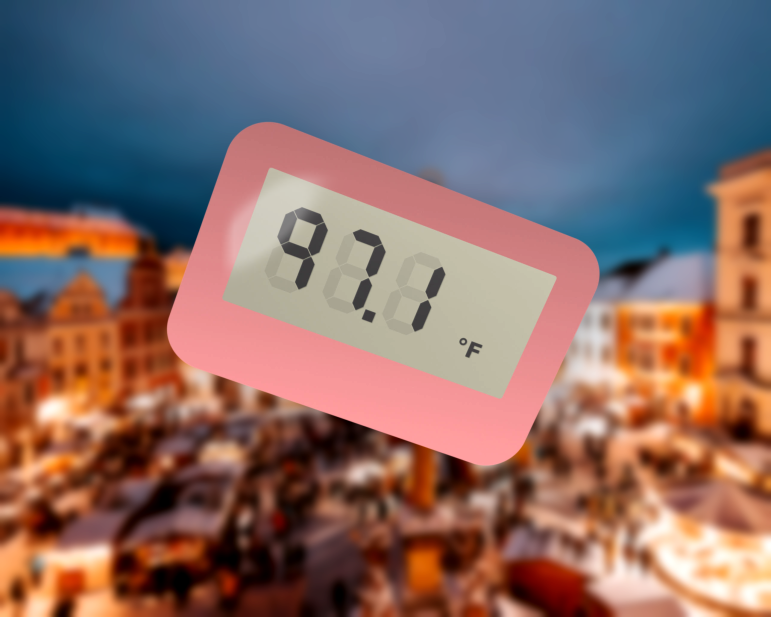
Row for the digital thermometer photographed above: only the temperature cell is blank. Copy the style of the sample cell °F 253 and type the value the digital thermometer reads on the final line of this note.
°F 97.1
